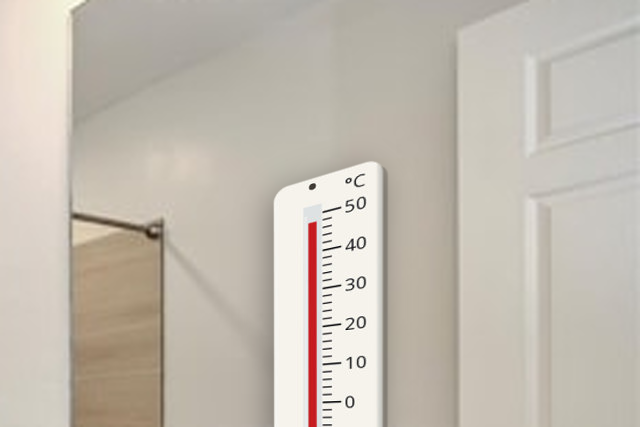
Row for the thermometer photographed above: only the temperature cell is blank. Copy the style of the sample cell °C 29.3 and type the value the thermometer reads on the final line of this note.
°C 48
